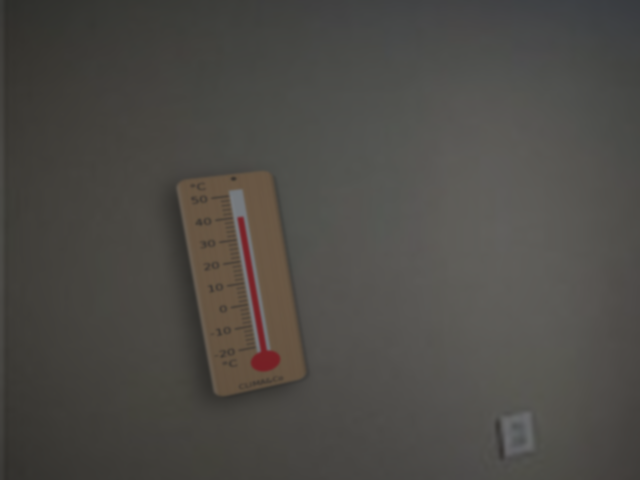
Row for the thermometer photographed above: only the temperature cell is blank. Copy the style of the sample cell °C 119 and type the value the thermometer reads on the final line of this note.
°C 40
